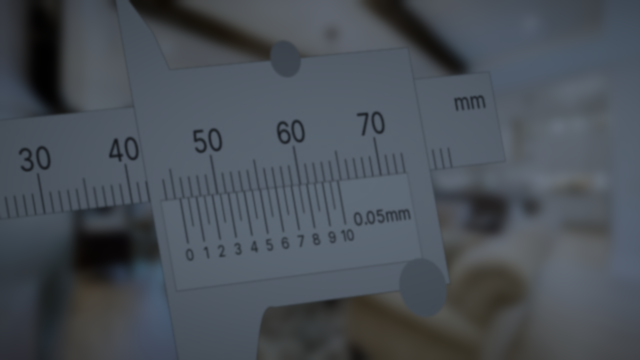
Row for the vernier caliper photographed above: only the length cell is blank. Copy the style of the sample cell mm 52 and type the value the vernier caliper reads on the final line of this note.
mm 45.6
